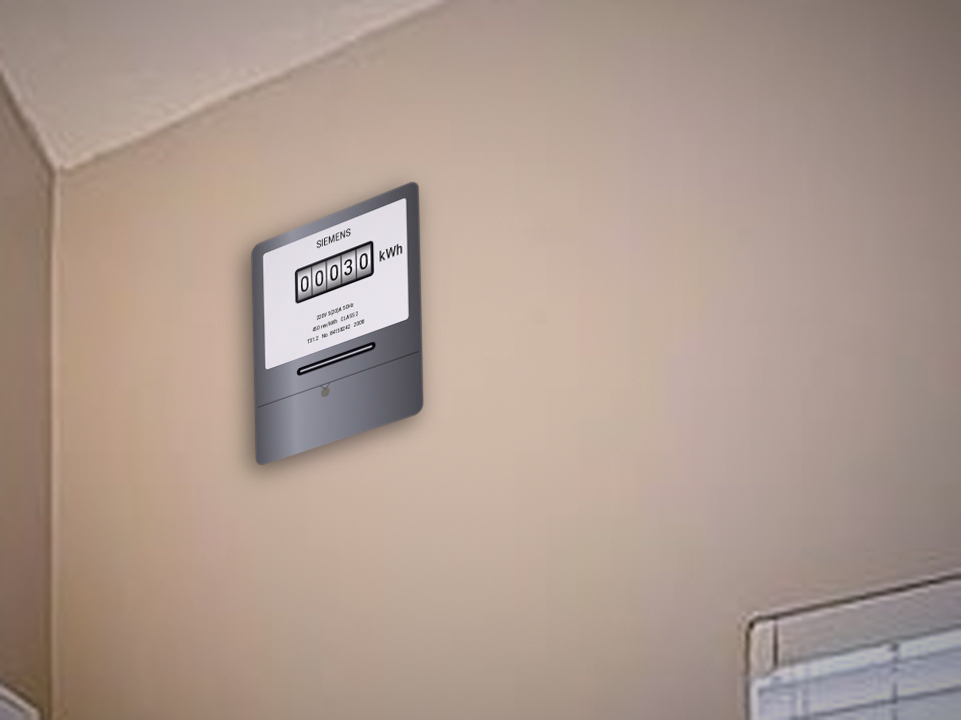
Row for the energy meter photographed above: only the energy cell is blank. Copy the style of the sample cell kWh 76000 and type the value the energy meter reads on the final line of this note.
kWh 30
